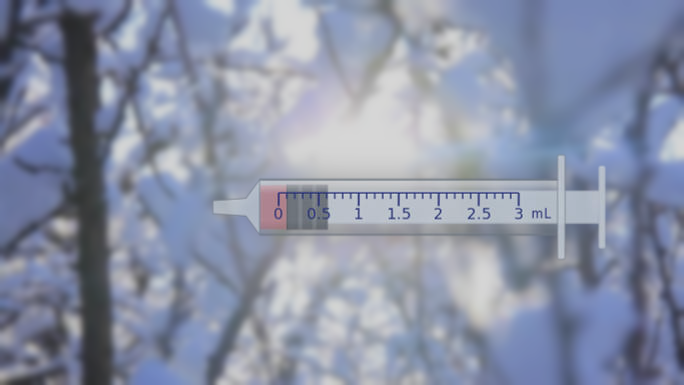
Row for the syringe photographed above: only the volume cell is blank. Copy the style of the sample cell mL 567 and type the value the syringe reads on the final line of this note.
mL 0.1
